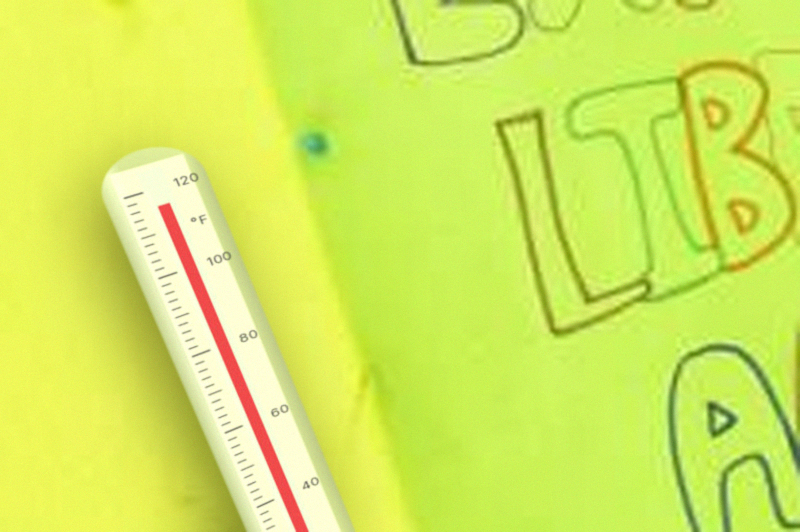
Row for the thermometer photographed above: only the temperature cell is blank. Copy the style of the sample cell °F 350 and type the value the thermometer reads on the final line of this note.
°F 116
